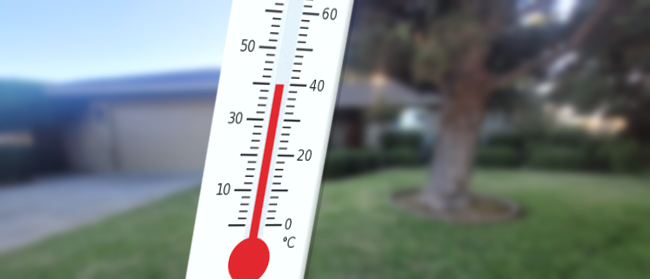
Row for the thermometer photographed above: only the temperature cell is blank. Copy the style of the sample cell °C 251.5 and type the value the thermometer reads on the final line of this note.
°C 40
